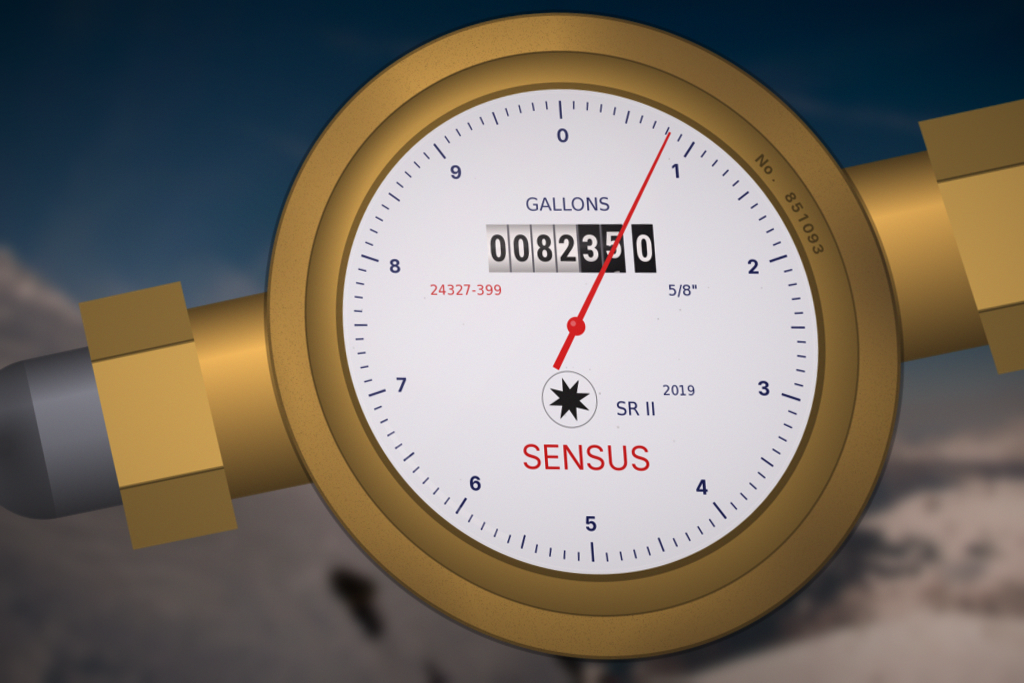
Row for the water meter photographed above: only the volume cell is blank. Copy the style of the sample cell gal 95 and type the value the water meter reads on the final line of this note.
gal 82350.8
